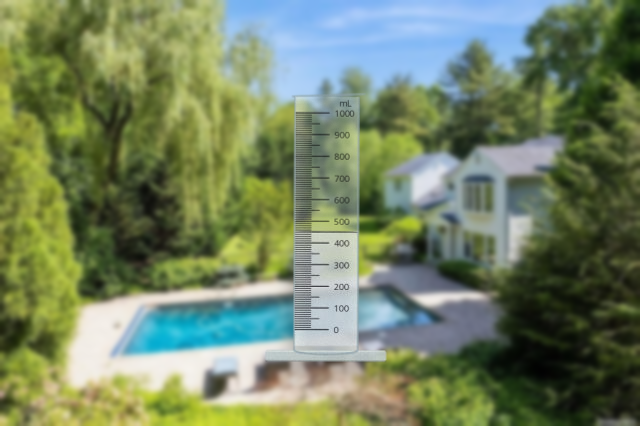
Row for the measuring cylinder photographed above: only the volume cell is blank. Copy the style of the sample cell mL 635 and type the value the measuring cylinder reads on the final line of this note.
mL 450
